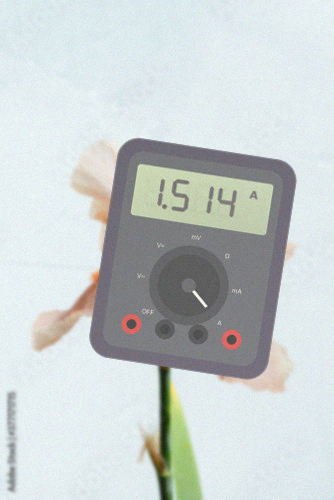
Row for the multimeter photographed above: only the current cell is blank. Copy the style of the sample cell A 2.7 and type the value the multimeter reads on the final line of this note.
A 1.514
